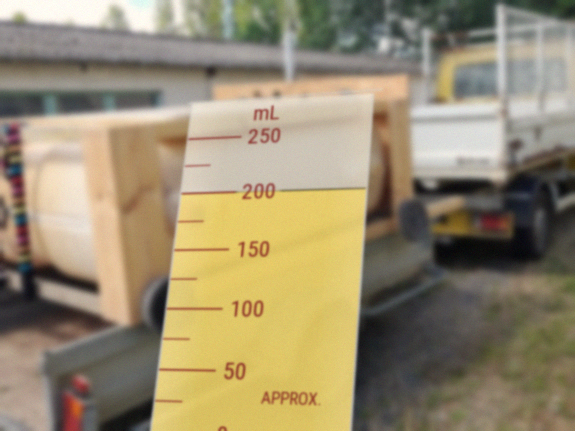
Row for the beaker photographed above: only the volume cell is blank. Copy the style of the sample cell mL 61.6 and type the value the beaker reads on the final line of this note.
mL 200
